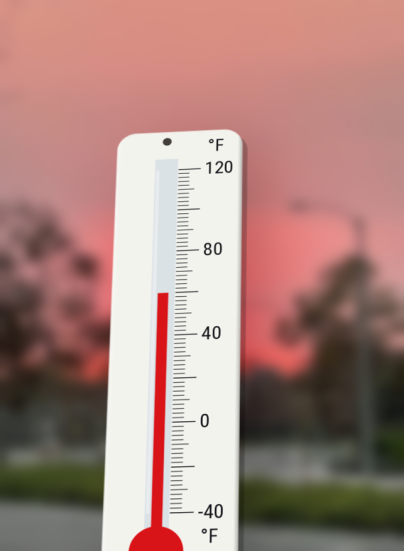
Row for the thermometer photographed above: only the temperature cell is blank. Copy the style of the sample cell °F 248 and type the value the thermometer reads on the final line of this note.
°F 60
